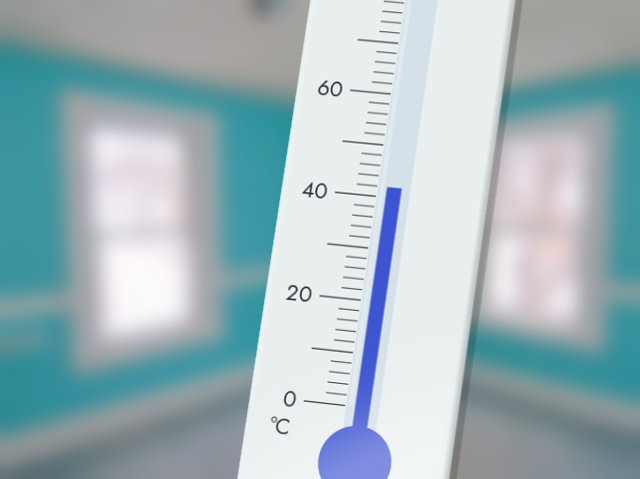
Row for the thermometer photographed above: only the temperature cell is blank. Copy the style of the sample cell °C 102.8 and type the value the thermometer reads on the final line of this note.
°C 42
